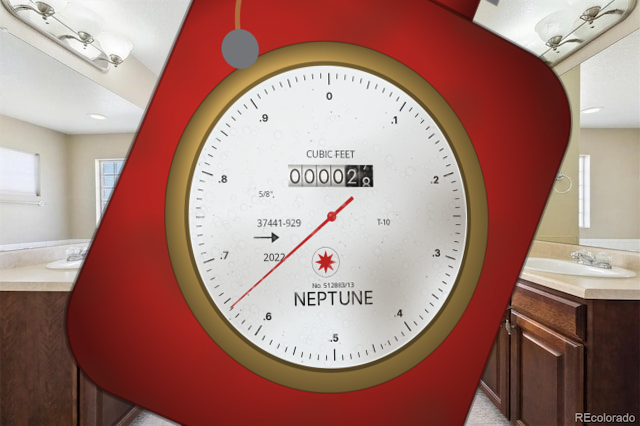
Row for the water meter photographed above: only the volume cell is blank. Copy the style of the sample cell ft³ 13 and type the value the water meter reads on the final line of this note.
ft³ 27.64
